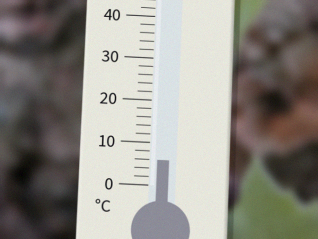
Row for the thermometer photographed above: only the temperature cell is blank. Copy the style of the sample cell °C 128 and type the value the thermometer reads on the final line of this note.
°C 6
